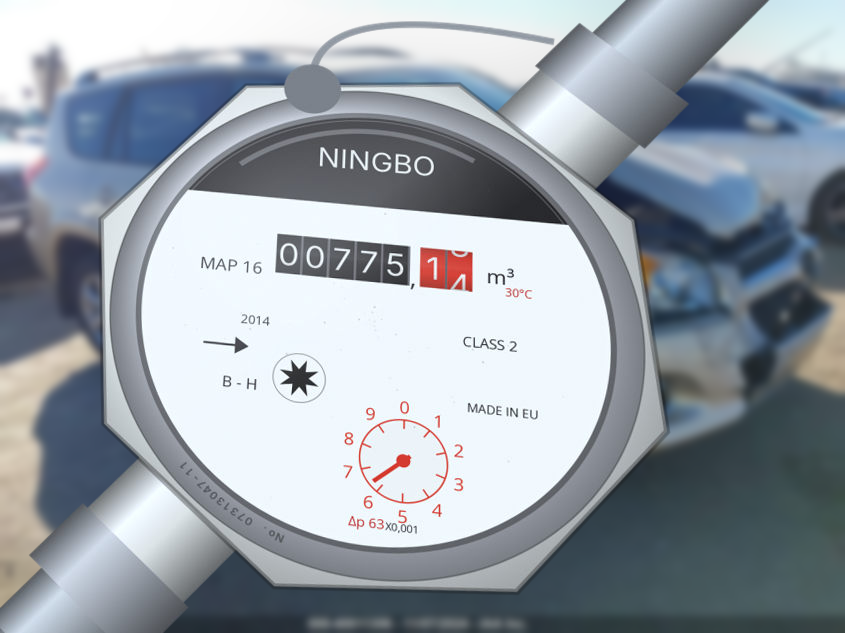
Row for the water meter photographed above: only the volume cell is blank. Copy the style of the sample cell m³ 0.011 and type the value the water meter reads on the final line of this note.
m³ 775.136
